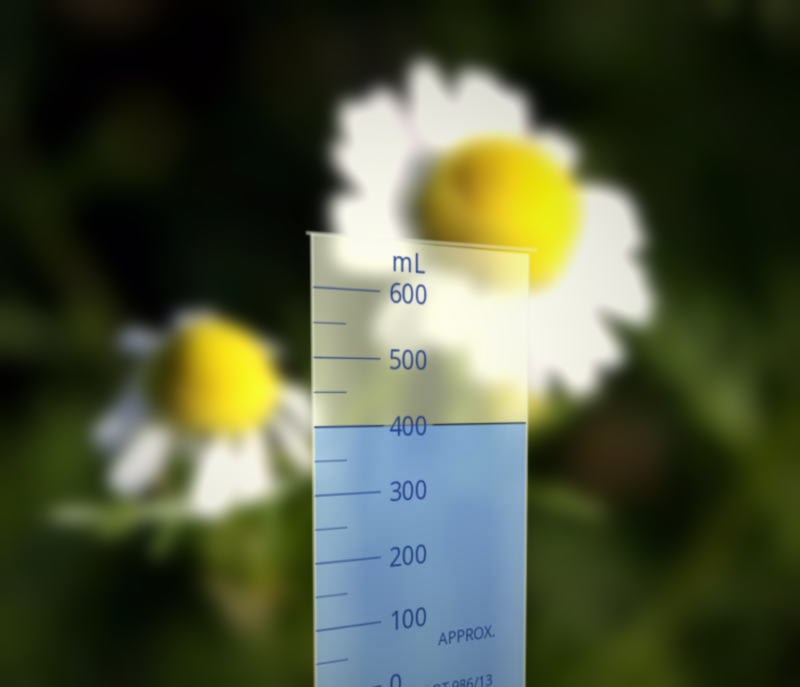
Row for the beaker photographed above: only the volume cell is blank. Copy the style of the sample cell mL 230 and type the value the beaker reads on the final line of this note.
mL 400
